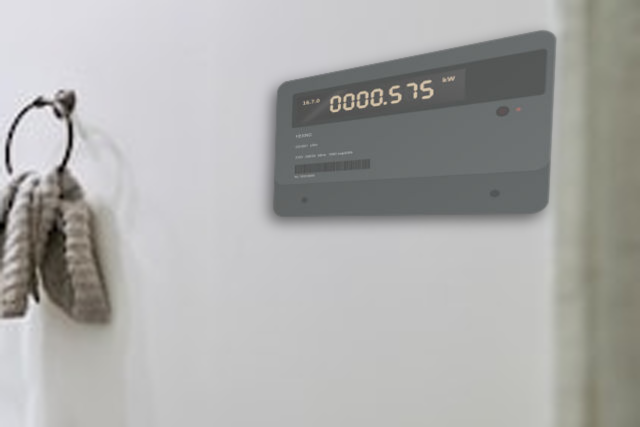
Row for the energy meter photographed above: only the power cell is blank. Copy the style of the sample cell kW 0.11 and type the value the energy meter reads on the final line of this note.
kW 0.575
